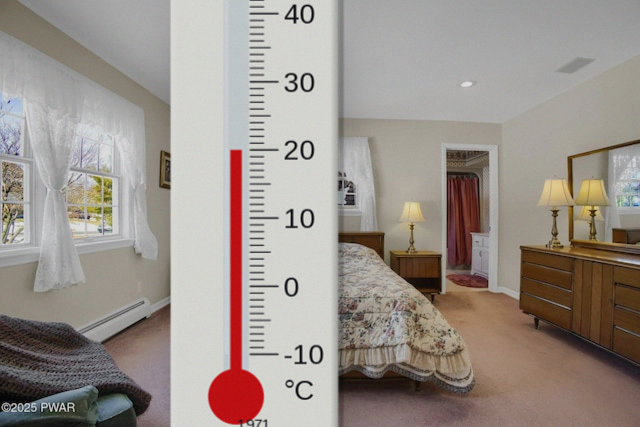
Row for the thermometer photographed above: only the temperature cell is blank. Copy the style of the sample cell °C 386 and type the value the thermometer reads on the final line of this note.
°C 20
